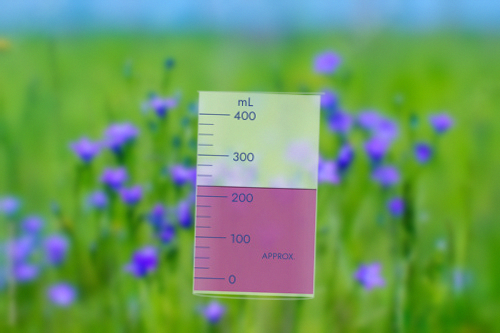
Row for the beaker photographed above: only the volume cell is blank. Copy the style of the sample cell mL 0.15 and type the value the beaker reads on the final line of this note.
mL 225
